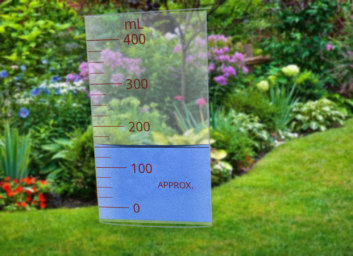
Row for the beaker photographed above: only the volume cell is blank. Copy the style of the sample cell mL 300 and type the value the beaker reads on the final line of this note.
mL 150
